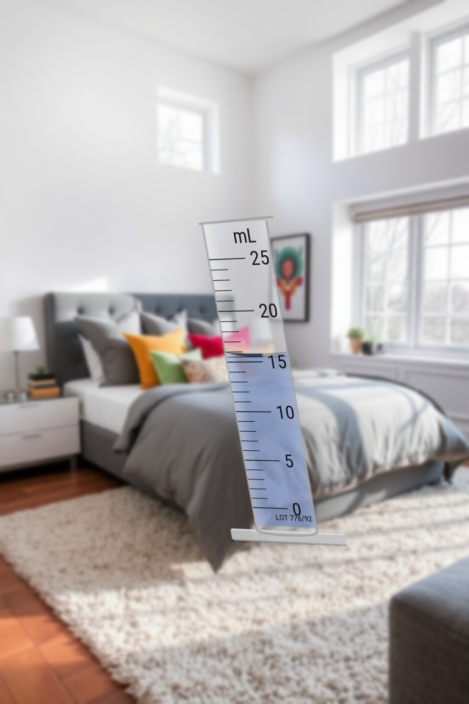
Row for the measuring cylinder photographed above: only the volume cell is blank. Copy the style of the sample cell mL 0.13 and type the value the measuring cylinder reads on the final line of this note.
mL 15.5
